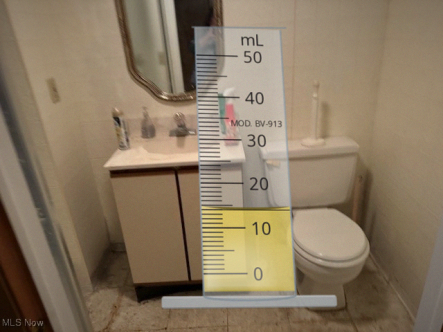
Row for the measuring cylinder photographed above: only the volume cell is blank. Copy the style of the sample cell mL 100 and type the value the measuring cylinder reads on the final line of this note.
mL 14
